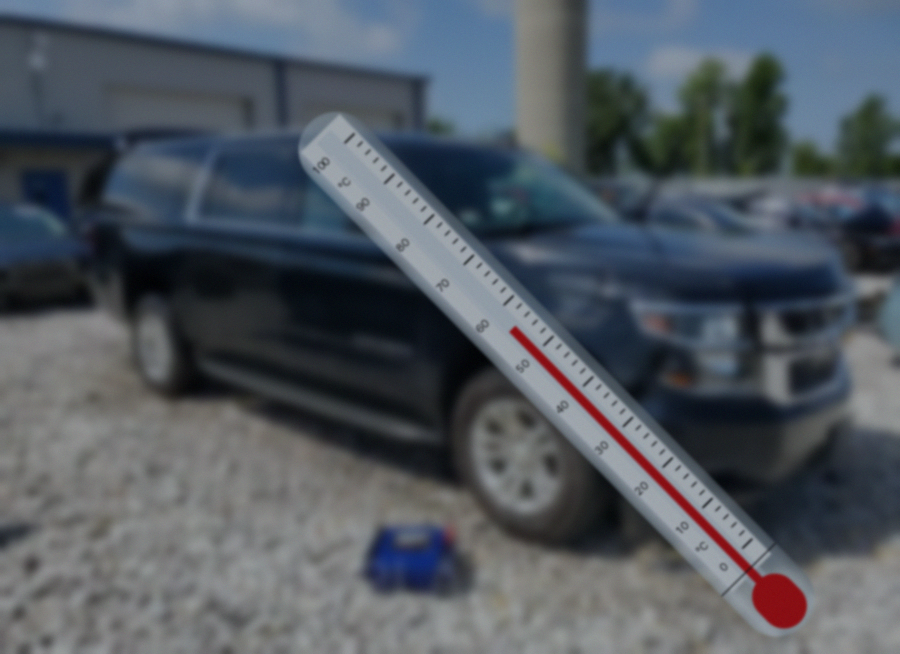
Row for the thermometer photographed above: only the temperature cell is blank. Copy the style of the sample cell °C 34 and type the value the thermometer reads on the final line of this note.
°C 56
